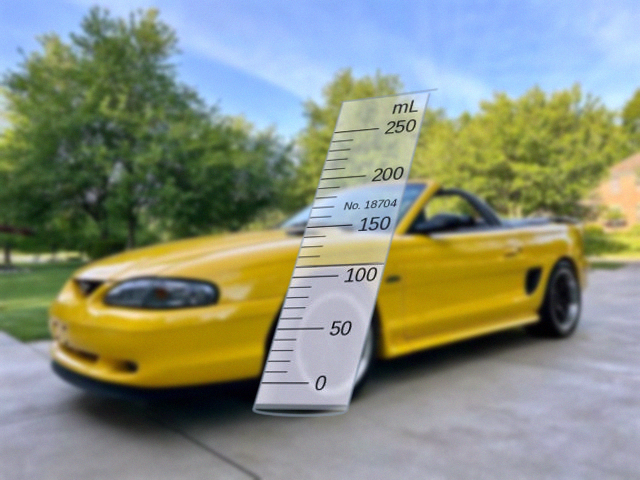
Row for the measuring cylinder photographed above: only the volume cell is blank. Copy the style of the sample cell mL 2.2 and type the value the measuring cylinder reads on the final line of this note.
mL 110
